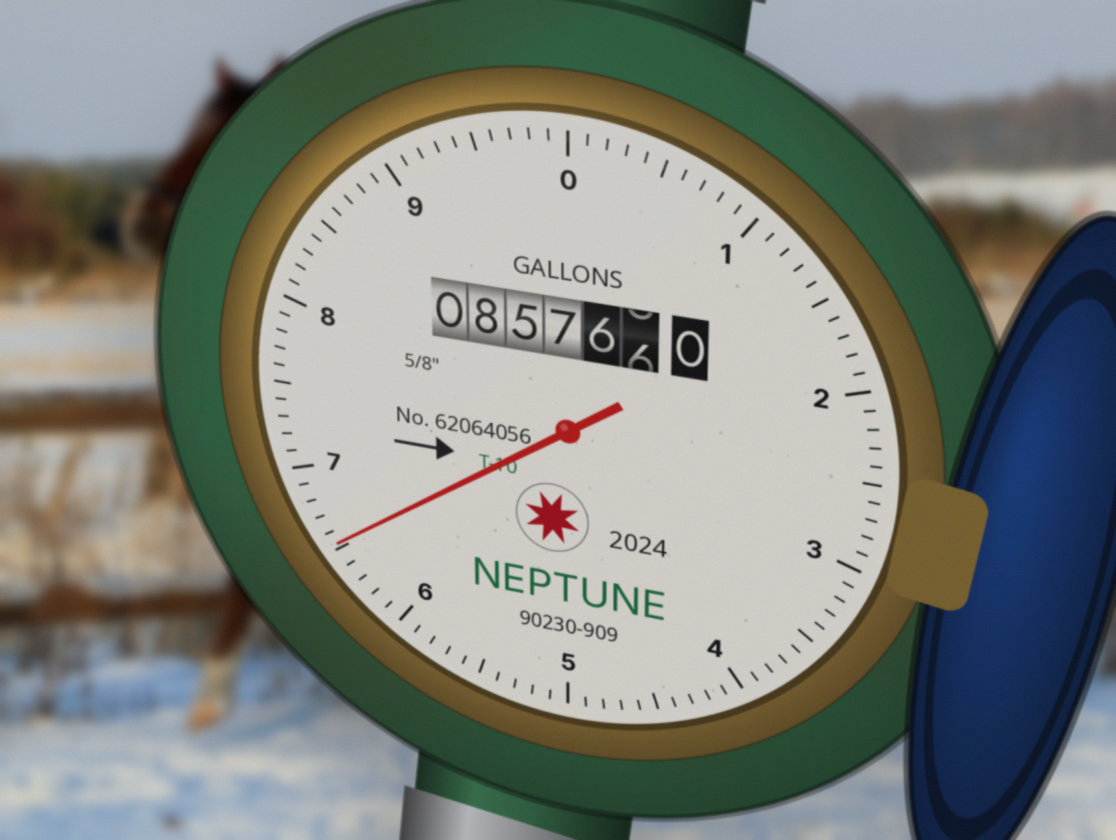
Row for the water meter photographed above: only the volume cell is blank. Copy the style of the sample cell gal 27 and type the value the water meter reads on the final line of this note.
gal 857656.5
